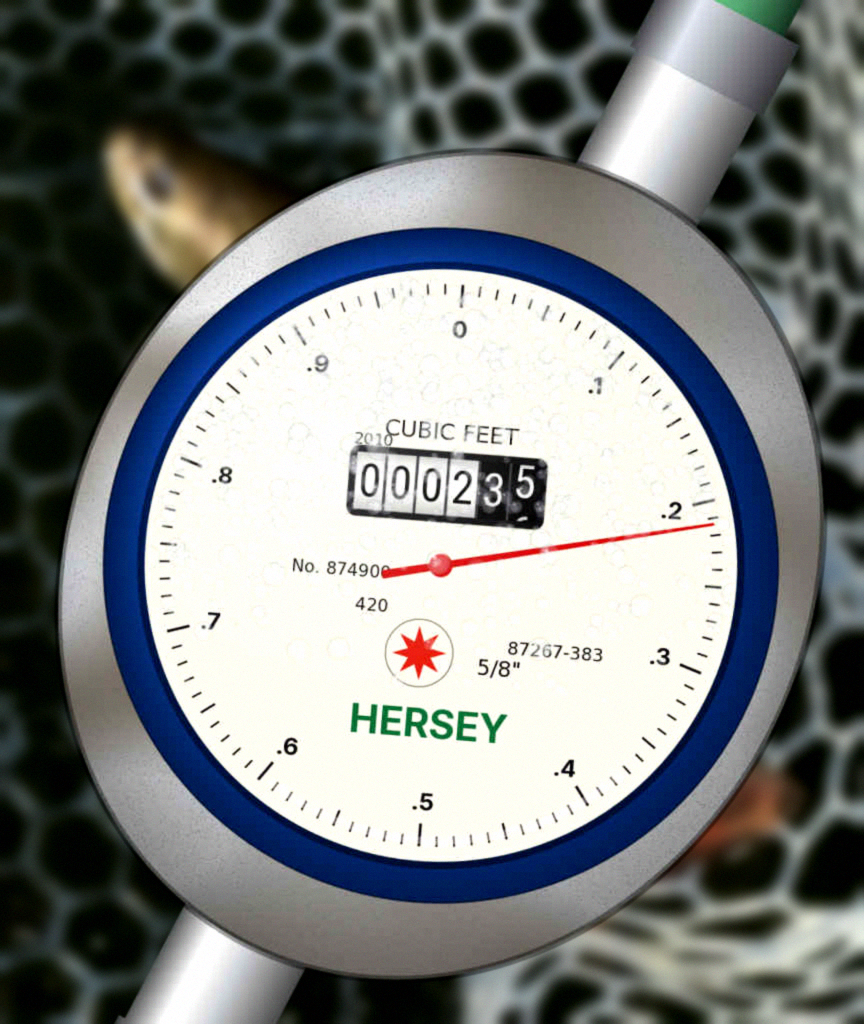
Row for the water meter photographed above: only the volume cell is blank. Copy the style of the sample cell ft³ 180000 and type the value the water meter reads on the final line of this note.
ft³ 235.21
